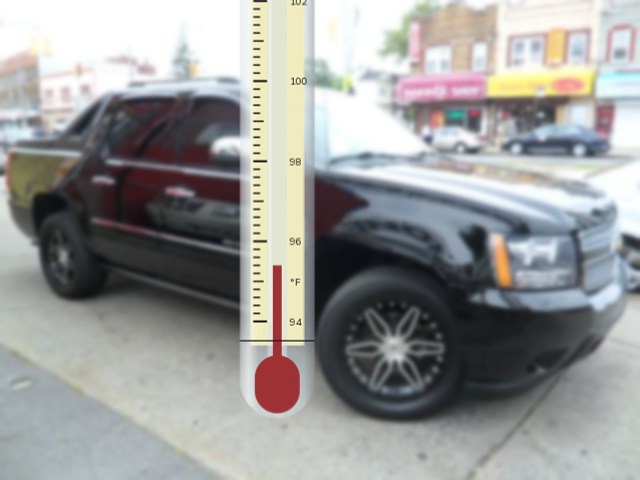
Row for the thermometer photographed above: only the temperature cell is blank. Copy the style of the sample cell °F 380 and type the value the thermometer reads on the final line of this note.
°F 95.4
